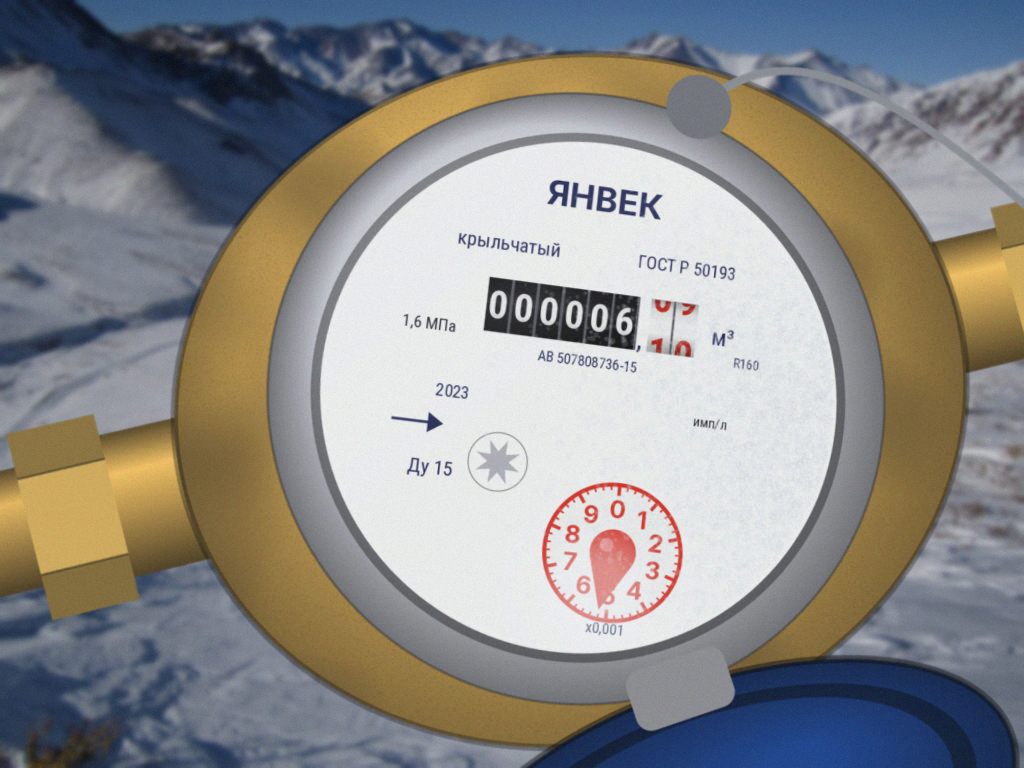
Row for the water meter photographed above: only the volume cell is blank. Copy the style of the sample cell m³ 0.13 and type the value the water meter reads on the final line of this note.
m³ 6.095
